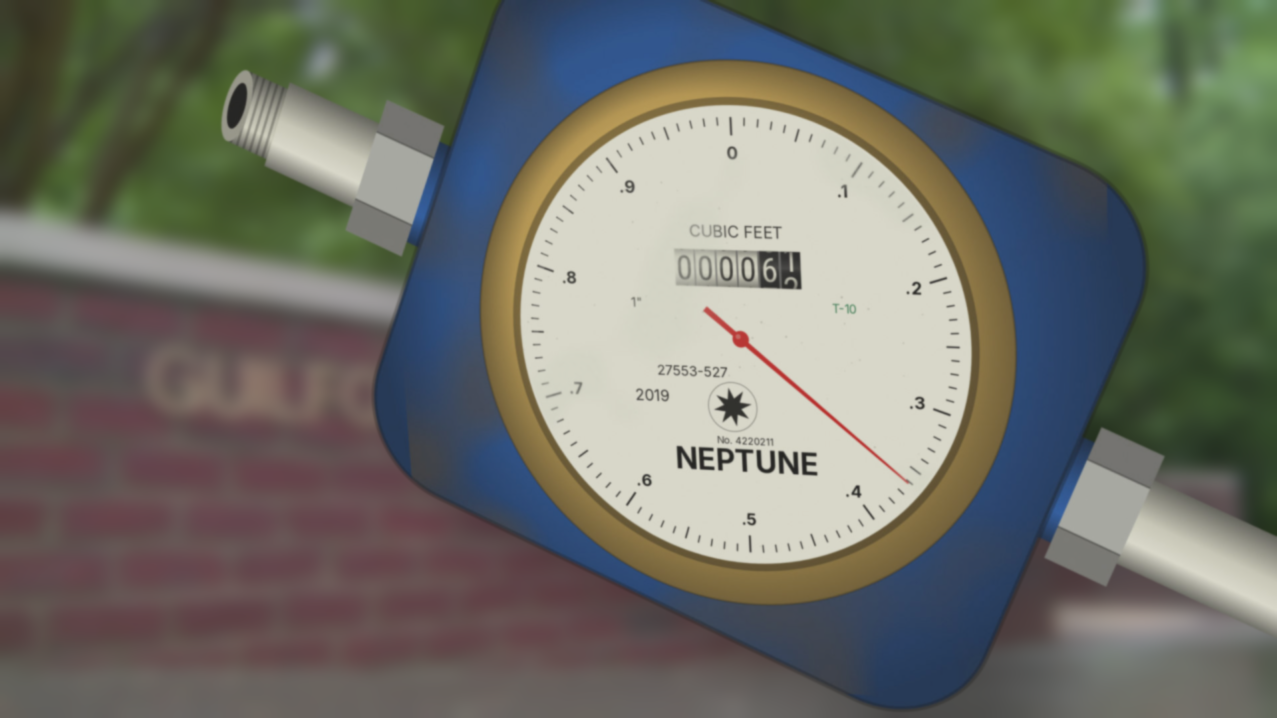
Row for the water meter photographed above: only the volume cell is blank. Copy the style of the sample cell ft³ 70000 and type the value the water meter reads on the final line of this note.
ft³ 61.36
